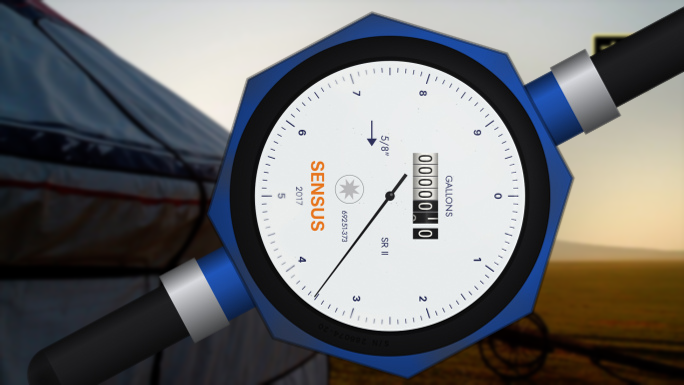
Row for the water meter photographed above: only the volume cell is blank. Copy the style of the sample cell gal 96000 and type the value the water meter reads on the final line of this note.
gal 13.5
